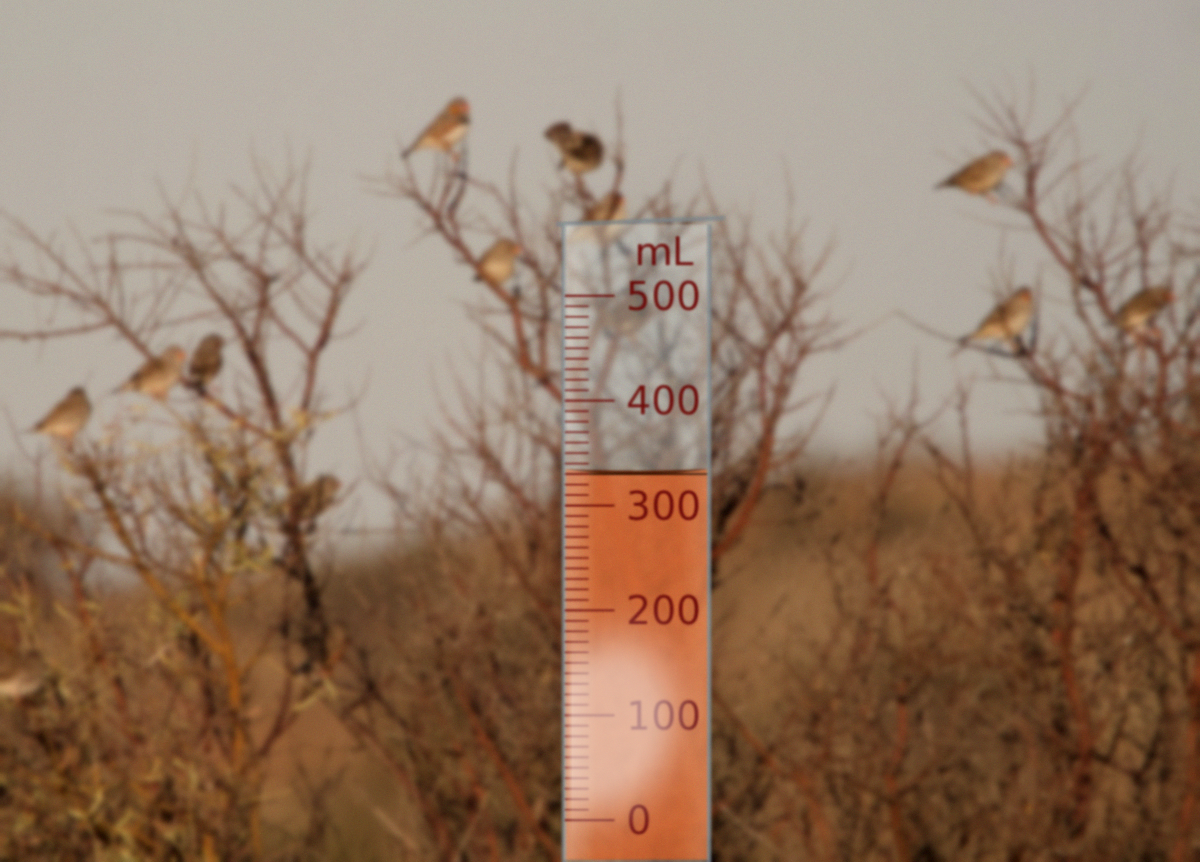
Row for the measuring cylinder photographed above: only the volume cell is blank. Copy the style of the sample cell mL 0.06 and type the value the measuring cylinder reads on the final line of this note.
mL 330
